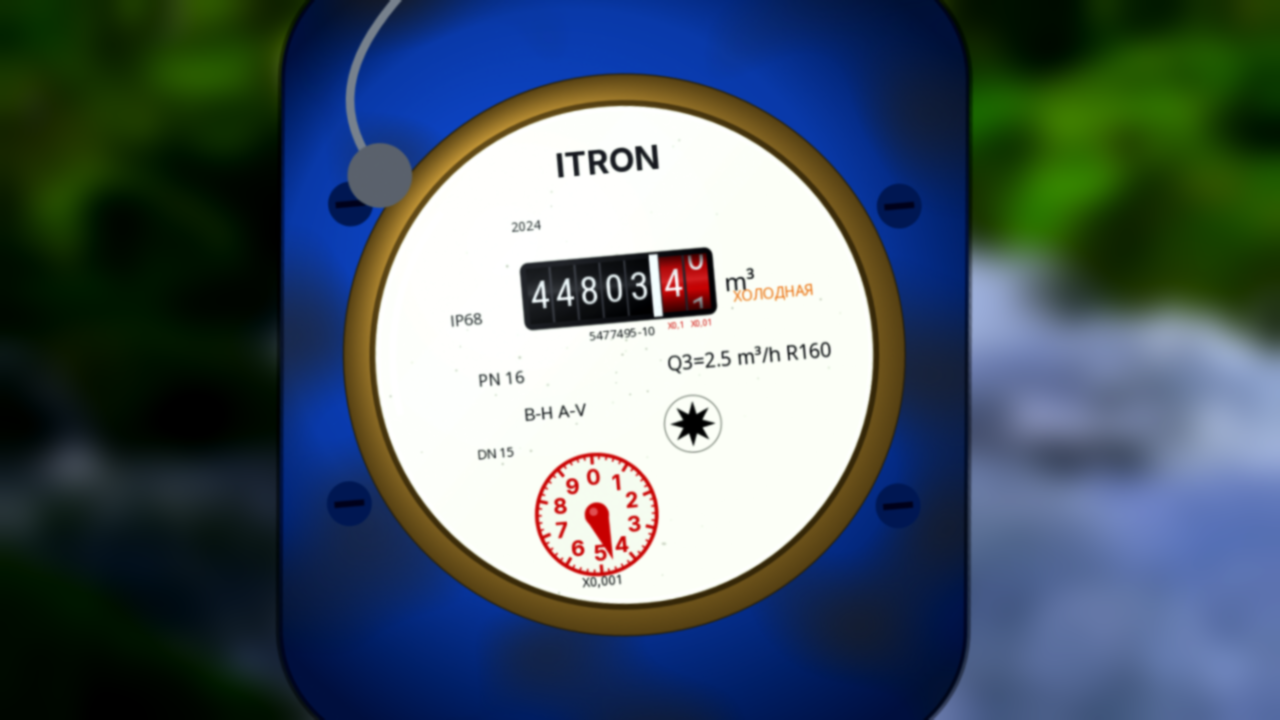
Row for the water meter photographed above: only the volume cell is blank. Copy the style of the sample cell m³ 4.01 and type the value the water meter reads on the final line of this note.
m³ 44803.404
